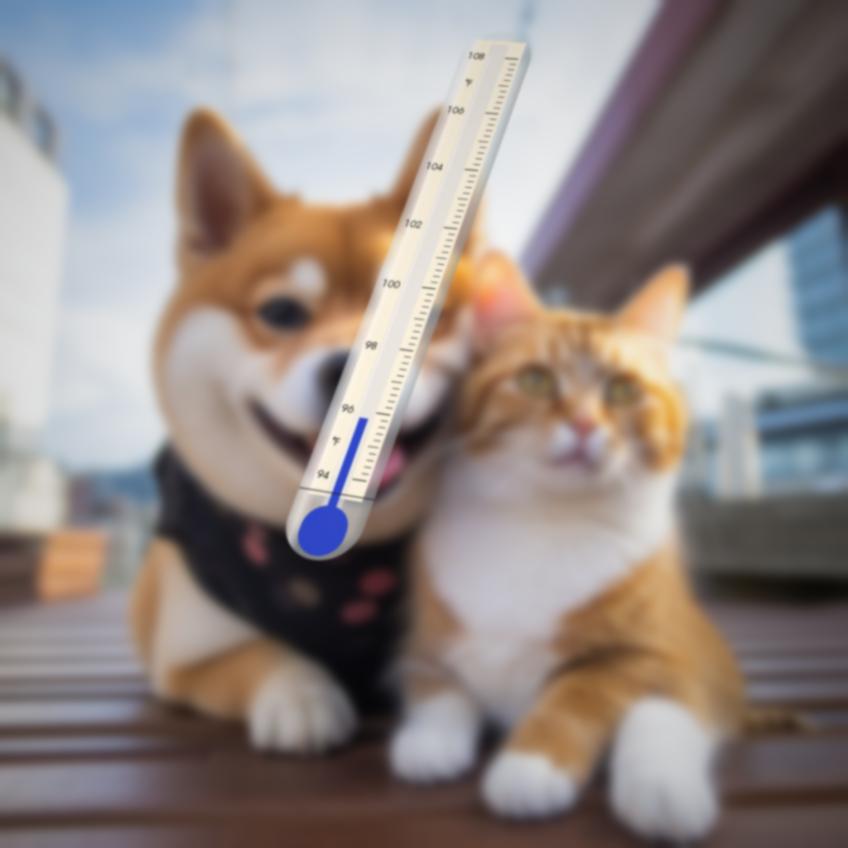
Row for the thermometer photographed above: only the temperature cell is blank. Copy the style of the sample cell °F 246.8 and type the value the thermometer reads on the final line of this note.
°F 95.8
